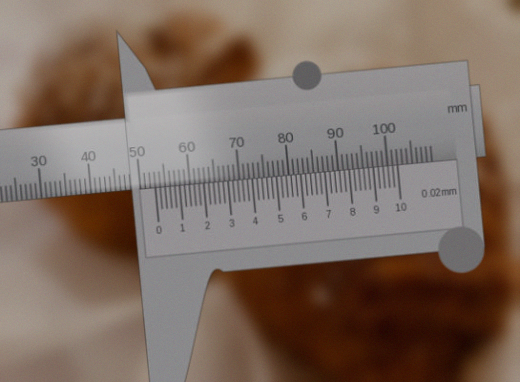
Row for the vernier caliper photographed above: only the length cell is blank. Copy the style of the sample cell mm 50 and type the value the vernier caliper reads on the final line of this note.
mm 53.0
